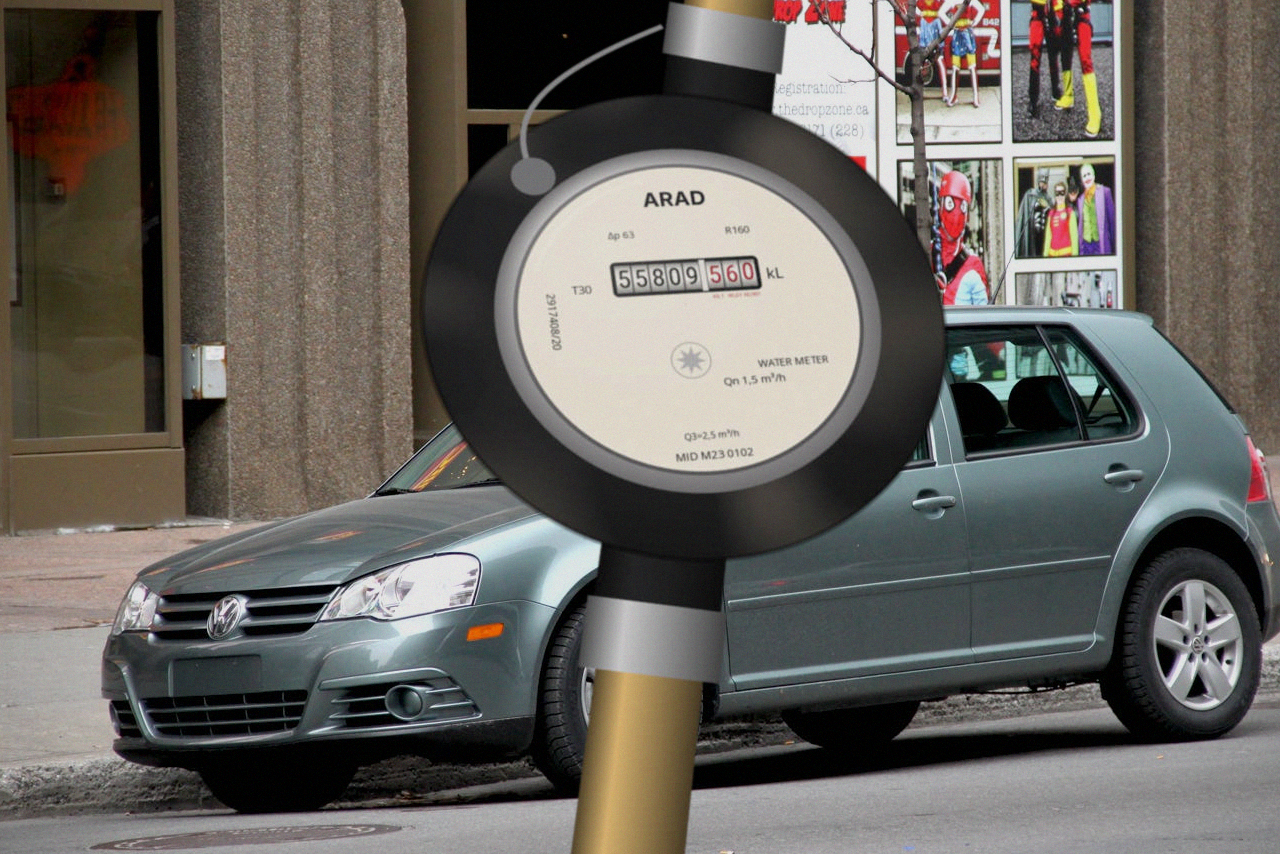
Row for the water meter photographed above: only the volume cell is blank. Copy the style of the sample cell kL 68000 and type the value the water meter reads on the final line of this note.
kL 55809.560
